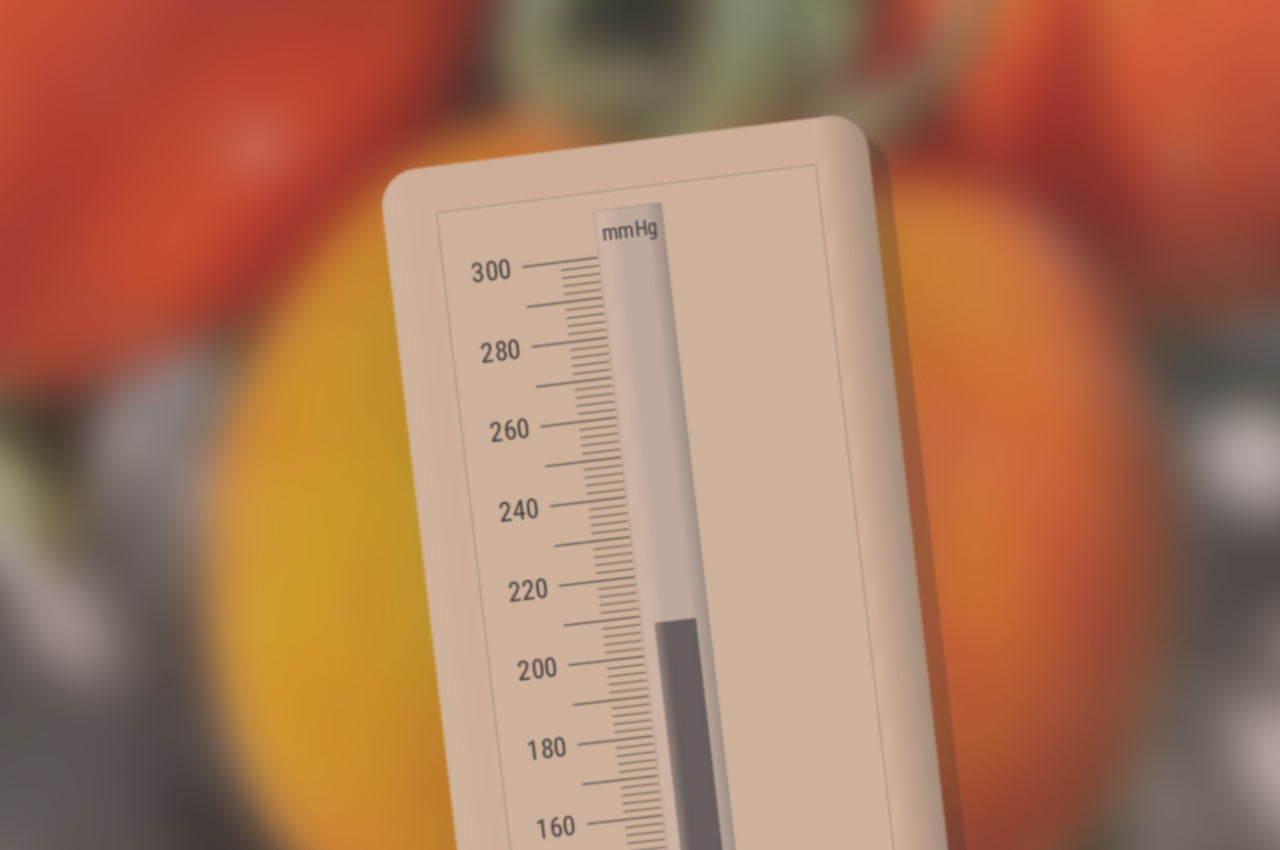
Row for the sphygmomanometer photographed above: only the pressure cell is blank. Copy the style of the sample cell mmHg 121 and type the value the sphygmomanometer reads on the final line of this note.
mmHg 208
